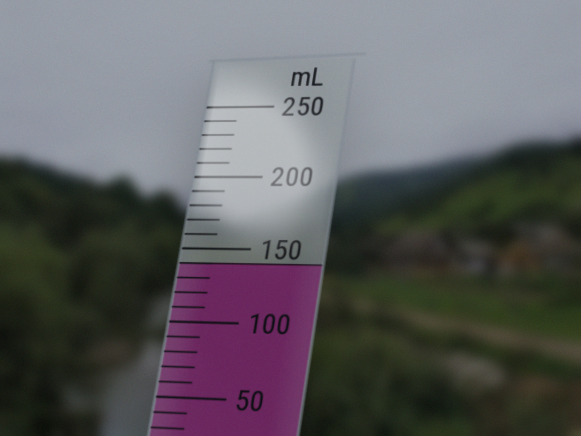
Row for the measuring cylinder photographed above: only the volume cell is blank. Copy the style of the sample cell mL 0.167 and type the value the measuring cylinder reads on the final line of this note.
mL 140
